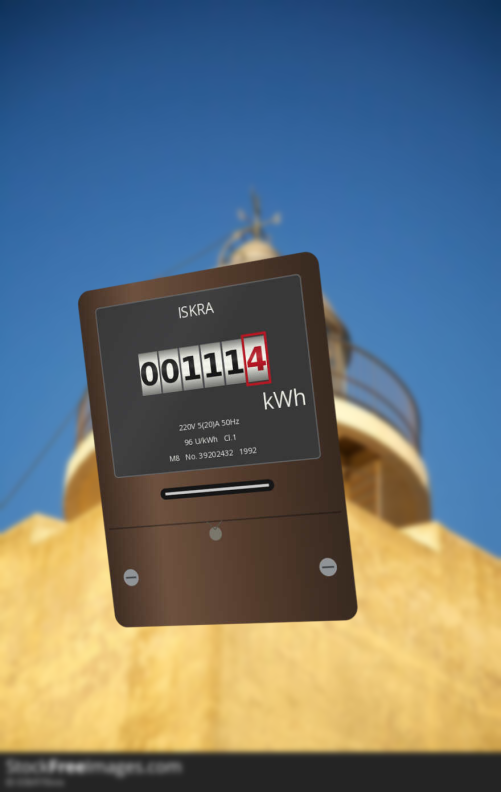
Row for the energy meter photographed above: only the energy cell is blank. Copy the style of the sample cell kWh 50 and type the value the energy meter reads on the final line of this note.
kWh 111.4
